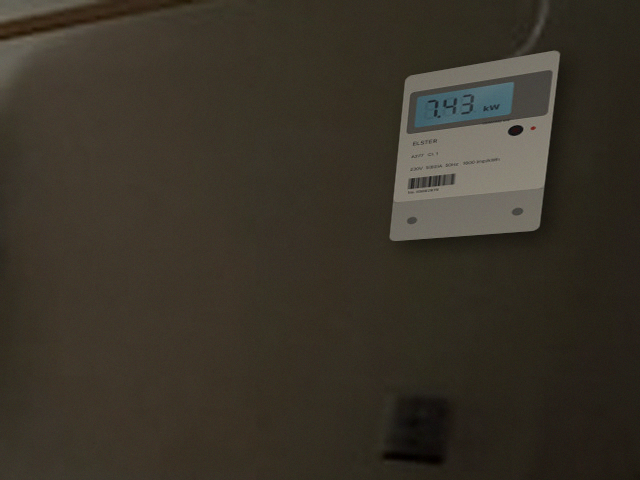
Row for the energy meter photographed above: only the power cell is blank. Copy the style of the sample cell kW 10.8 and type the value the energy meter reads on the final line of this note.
kW 7.43
